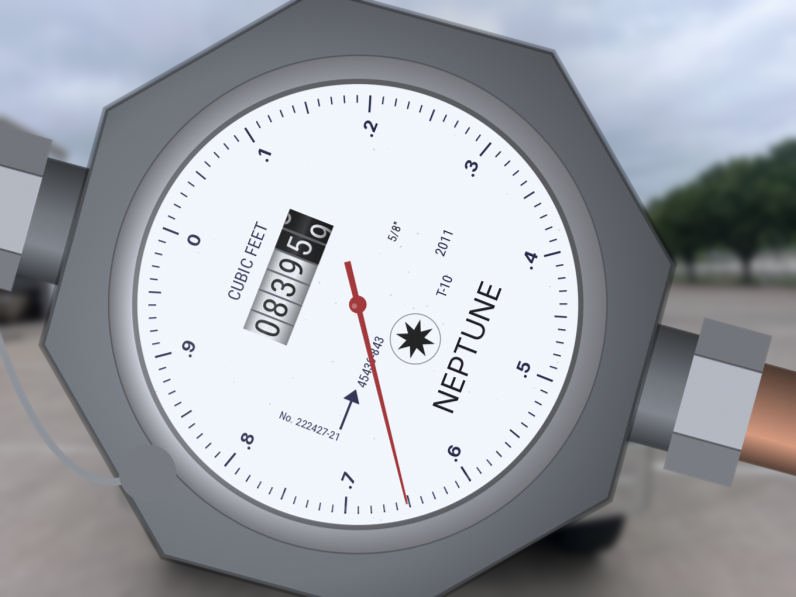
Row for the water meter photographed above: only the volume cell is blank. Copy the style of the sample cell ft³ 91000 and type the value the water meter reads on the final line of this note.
ft³ 83958.65
